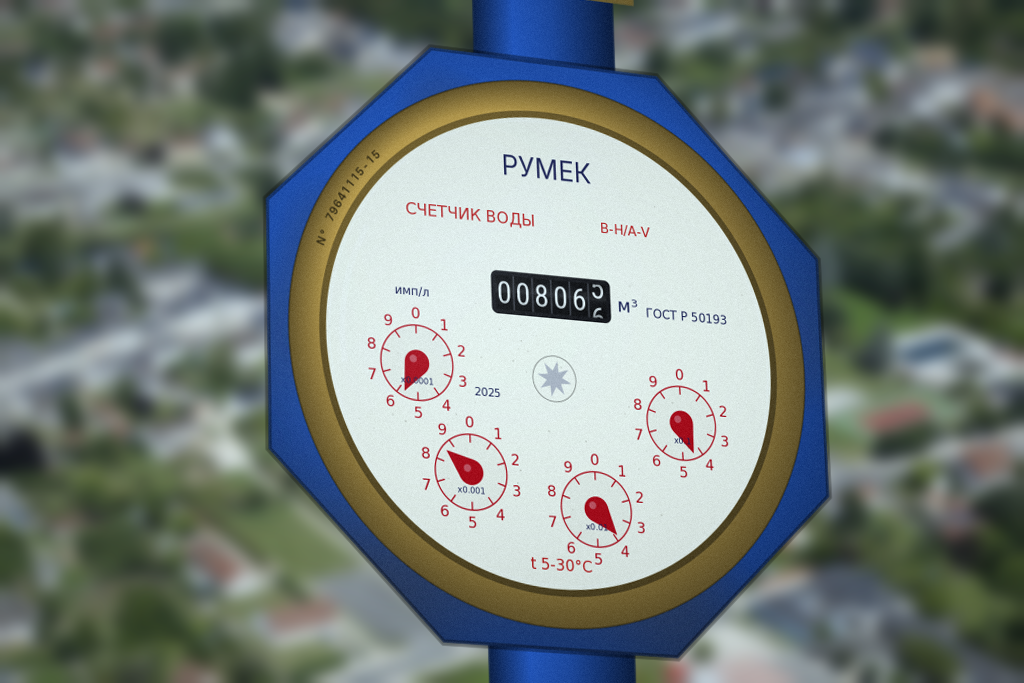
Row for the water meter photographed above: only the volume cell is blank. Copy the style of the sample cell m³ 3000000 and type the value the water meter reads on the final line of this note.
m³ 8065.4385
